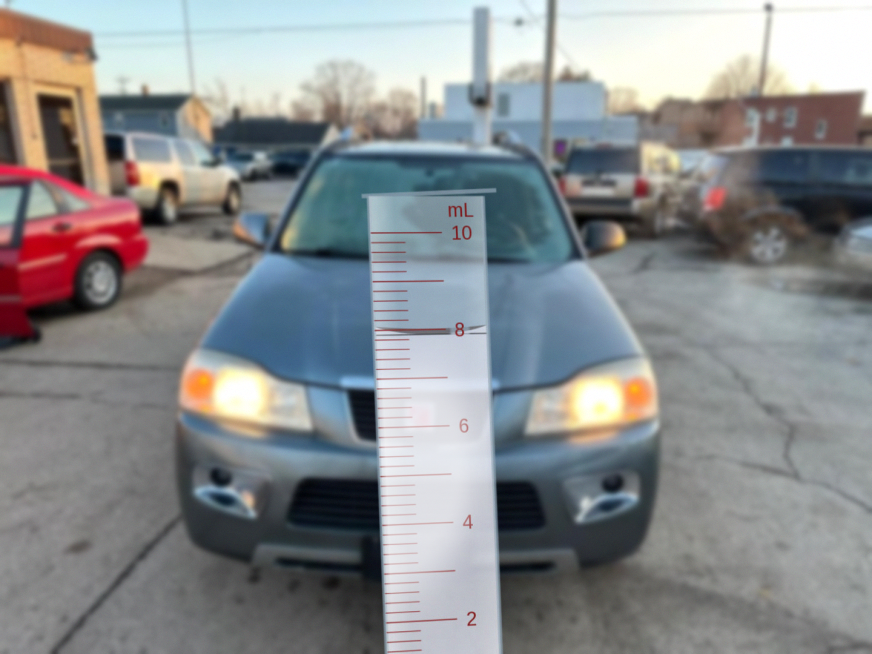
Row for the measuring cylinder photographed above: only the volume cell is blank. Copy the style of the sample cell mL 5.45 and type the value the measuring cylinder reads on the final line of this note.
mL 7.9
